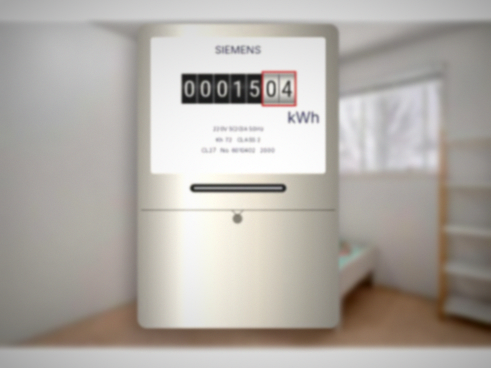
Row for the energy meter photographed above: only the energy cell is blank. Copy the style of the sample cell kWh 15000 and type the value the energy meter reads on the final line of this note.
kWh 15.04
